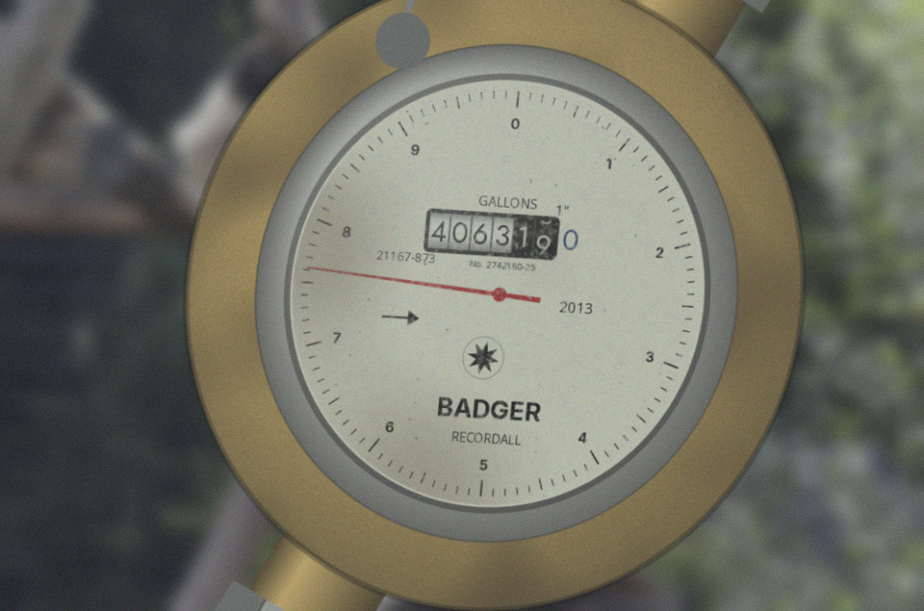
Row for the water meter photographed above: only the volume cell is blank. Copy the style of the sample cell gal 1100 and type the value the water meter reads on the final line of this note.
gal 4063187.6
